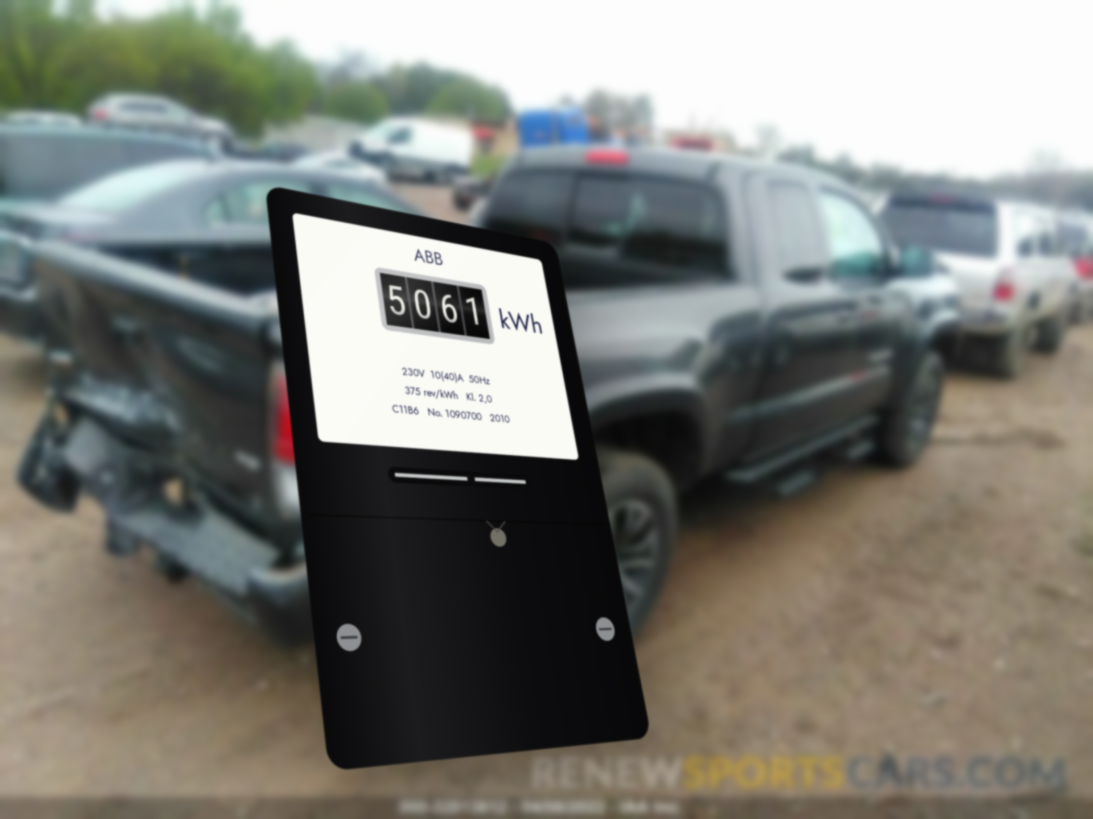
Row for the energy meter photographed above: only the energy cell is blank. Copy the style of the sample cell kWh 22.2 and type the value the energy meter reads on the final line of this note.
kWh 5061
